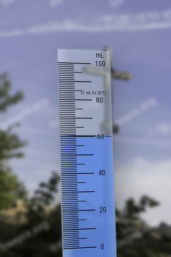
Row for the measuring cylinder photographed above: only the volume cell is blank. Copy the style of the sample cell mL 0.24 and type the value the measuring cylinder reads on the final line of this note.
mL 60
